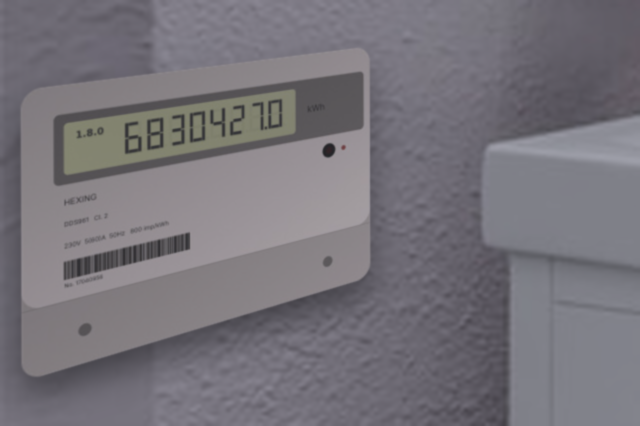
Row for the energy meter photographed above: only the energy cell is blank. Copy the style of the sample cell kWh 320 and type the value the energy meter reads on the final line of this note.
kWh 6830427.0
